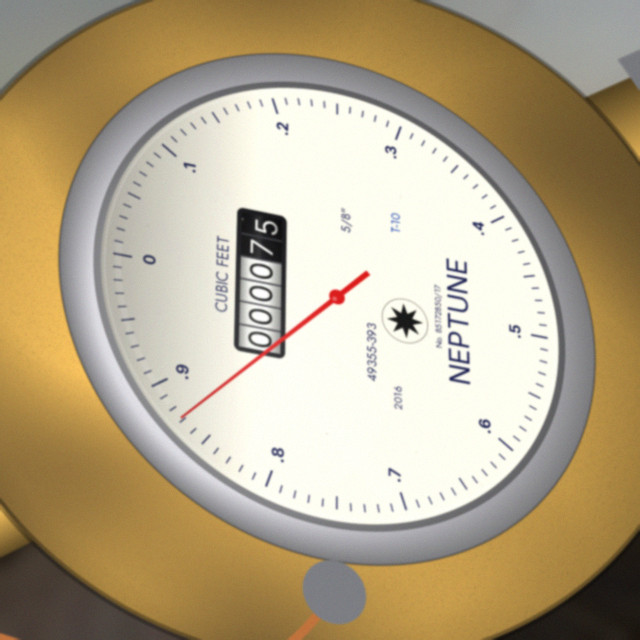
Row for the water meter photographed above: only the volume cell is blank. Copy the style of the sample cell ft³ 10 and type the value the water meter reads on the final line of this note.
ft³ 74.87
